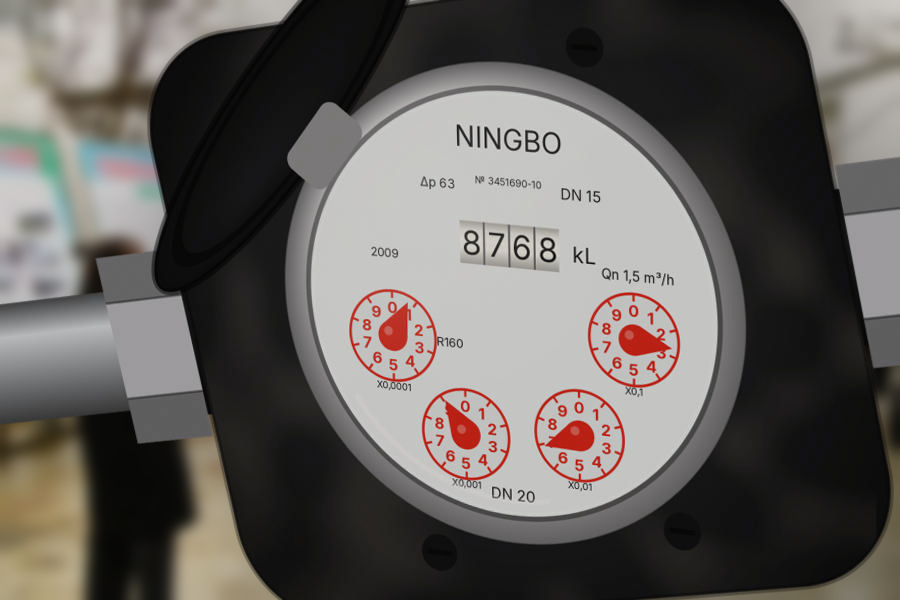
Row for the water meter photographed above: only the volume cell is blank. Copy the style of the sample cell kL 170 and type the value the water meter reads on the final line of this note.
kL 8768.2690
